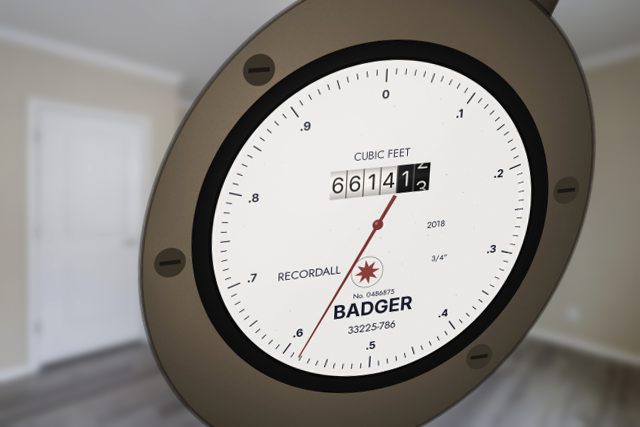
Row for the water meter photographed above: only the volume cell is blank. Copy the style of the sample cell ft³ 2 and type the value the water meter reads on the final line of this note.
ft³ 661412.58
